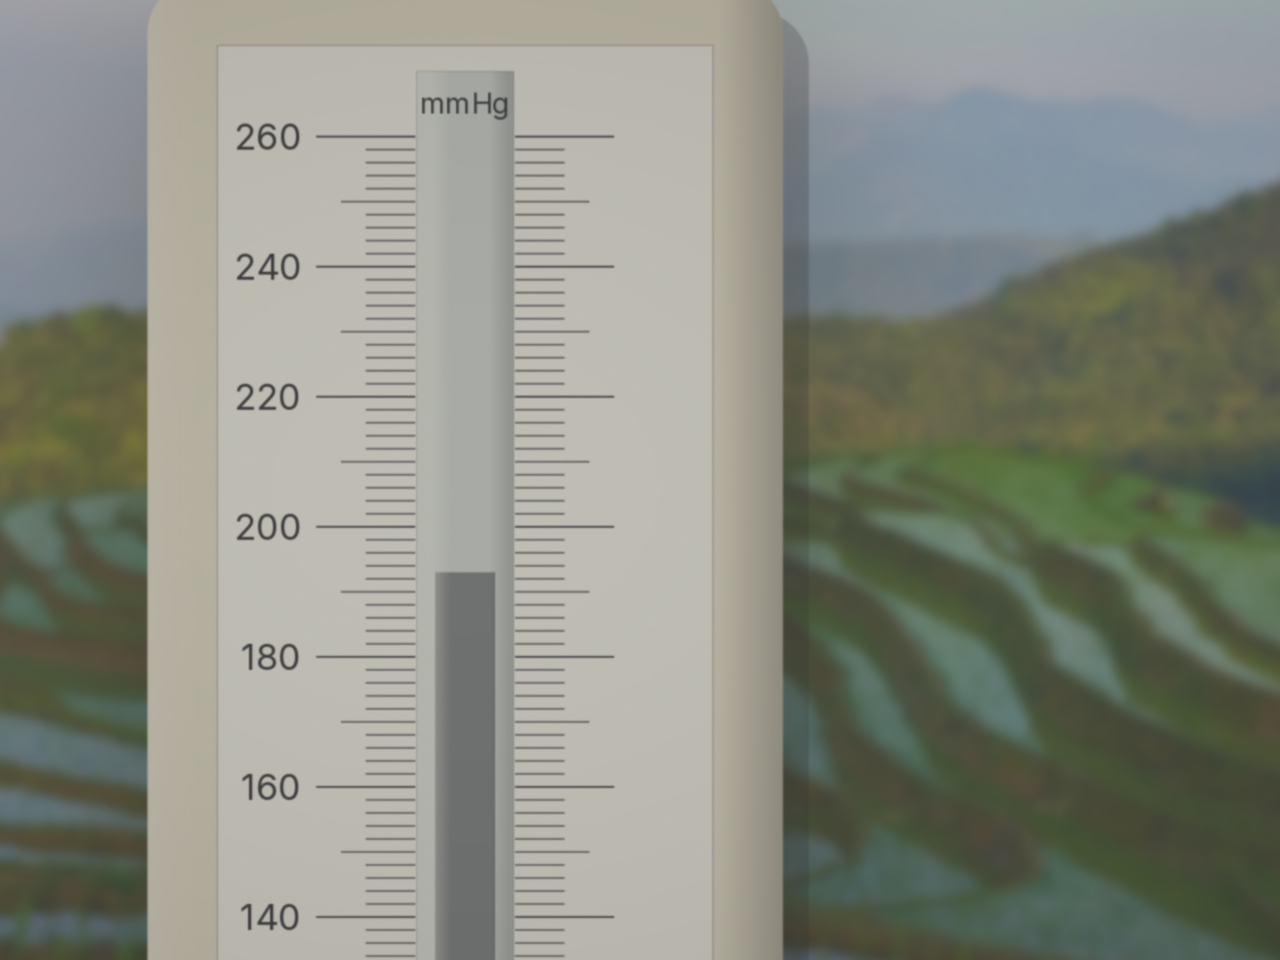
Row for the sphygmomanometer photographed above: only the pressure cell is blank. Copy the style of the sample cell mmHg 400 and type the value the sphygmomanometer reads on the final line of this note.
mmHg 193
